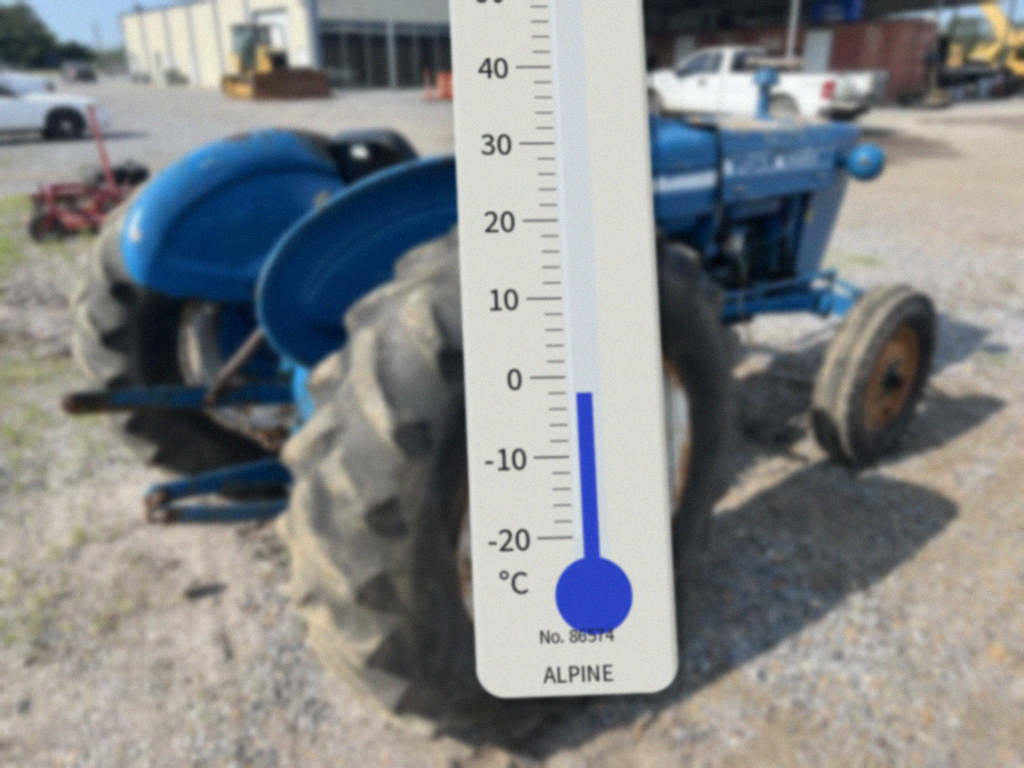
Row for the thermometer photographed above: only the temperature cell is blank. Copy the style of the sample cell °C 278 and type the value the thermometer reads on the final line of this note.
°C -2
